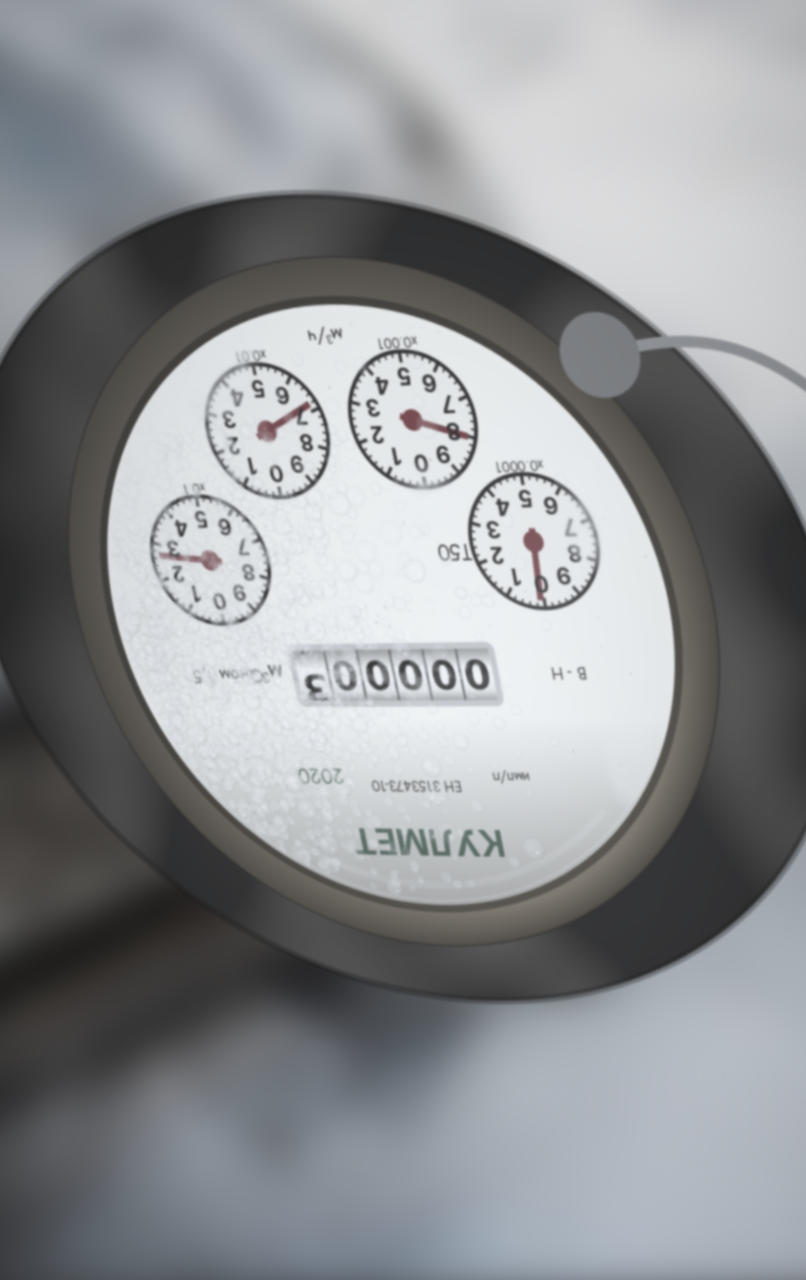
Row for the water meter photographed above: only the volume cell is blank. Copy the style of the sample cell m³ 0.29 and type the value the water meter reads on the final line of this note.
m³ 3.2680
